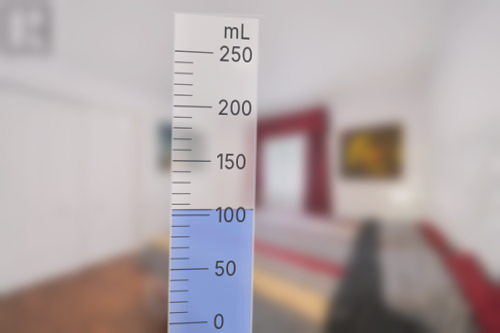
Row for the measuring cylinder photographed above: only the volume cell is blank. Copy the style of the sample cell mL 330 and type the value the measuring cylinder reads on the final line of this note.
mL 105
